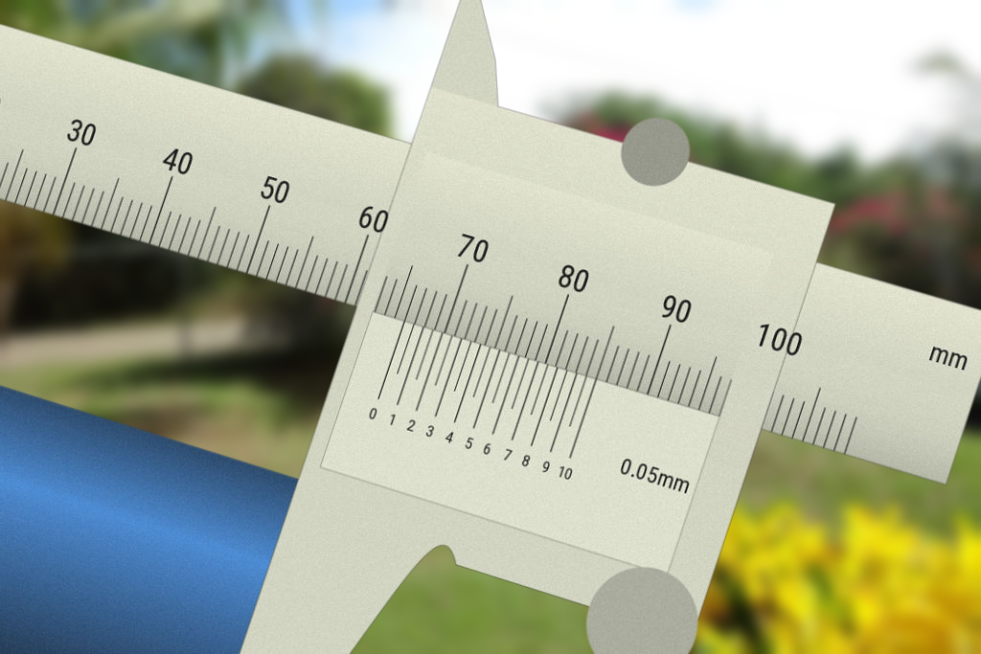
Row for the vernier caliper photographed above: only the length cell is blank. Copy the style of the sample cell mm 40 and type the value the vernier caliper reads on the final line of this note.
mm 66.0
